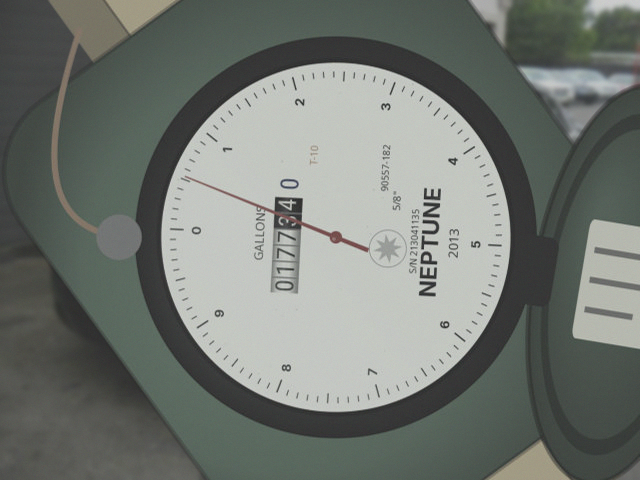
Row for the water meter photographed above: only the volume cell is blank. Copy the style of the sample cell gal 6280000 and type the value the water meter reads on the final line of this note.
gal 177340.5
